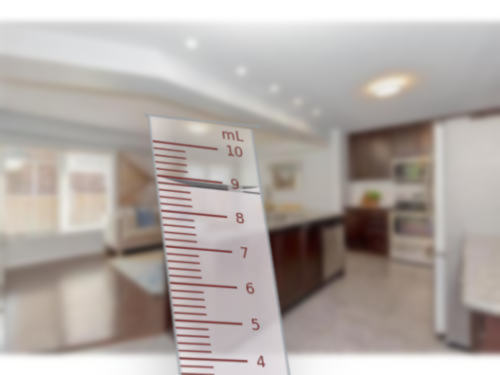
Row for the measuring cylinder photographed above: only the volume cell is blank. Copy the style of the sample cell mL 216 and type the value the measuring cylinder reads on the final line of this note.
mL 8.8
